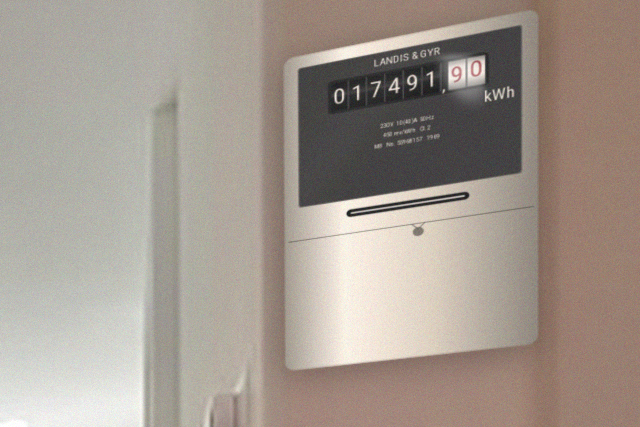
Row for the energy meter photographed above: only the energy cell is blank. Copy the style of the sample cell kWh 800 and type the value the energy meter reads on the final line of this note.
kWh 17491.90
